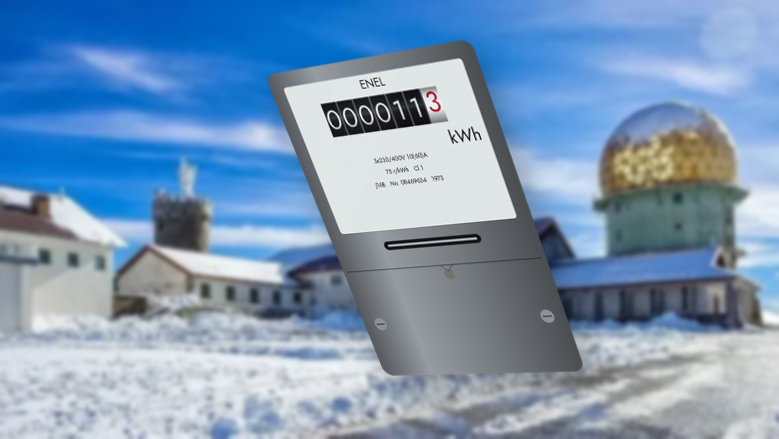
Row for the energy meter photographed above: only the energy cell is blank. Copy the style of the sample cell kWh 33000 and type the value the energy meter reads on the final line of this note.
kWh 11.3
